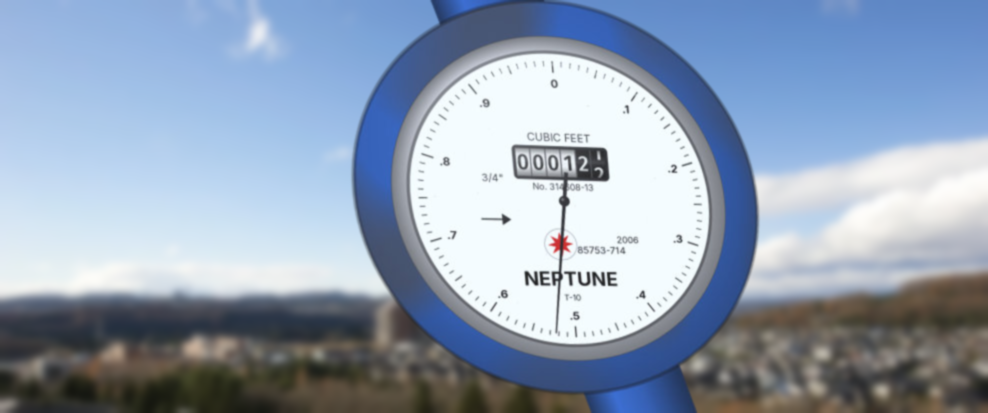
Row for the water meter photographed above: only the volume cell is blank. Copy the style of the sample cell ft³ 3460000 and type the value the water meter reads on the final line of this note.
ft³ 121.52
